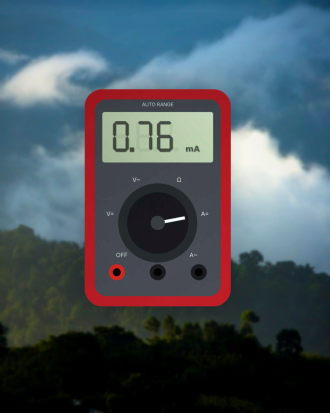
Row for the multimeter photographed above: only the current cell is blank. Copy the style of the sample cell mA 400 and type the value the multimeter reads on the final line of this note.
mA 0.76
